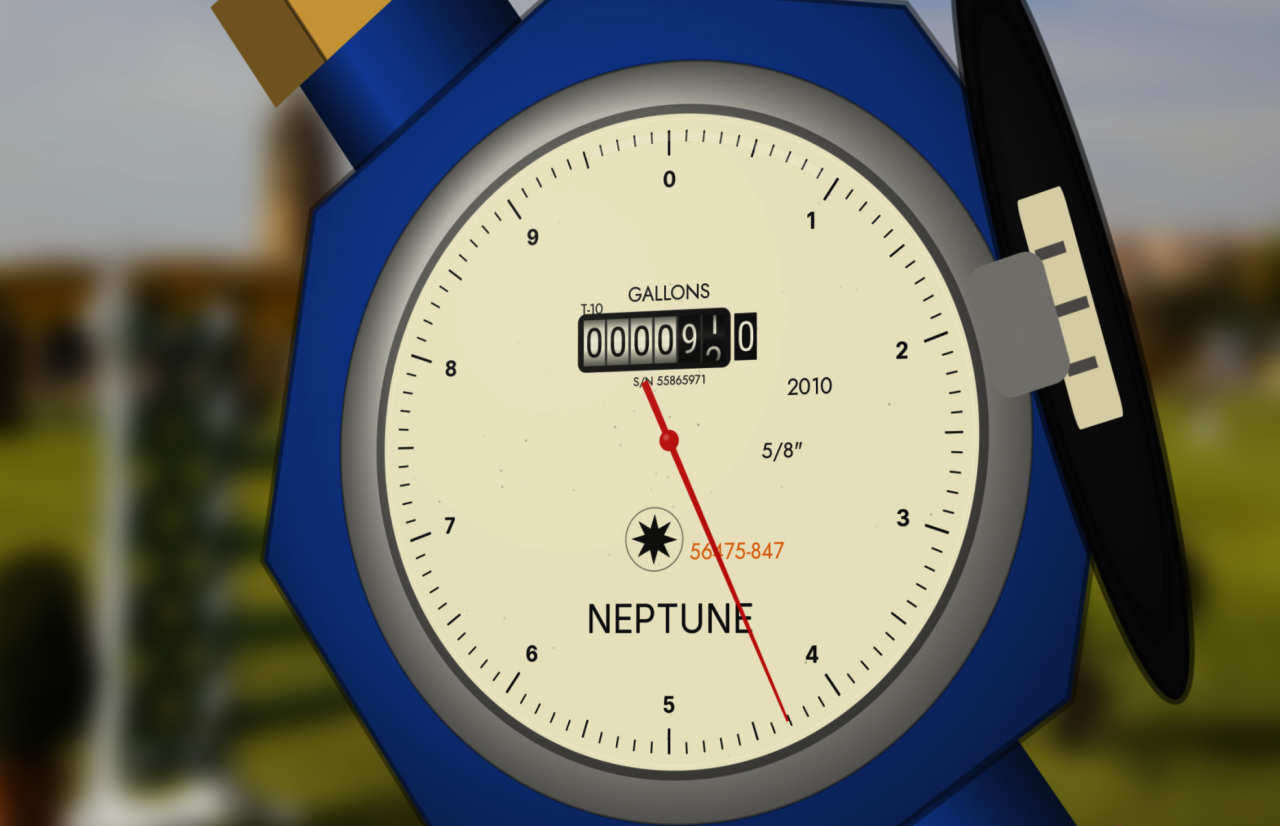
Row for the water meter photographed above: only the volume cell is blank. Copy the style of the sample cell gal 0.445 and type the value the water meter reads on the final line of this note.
gal 914.3
